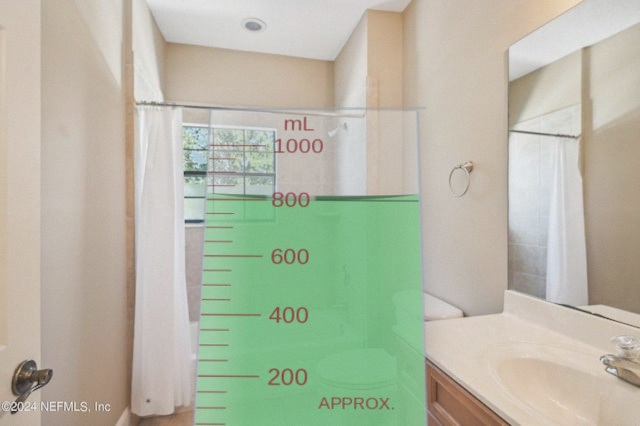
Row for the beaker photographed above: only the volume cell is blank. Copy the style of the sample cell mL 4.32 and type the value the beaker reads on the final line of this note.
mL 800
